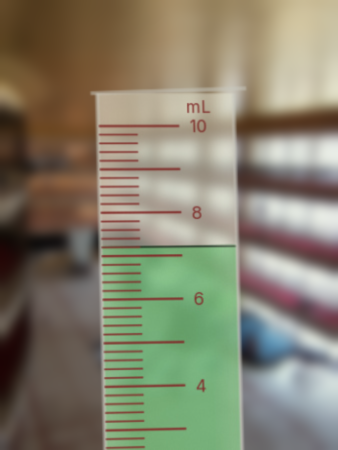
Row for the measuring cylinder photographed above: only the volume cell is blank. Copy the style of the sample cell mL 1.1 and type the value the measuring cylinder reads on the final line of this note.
mL 7.2
